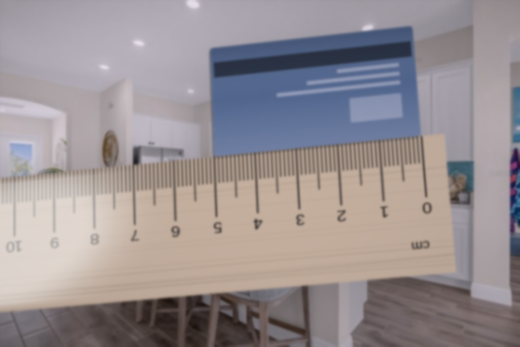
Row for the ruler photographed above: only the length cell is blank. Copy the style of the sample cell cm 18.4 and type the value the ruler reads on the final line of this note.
cm 5
